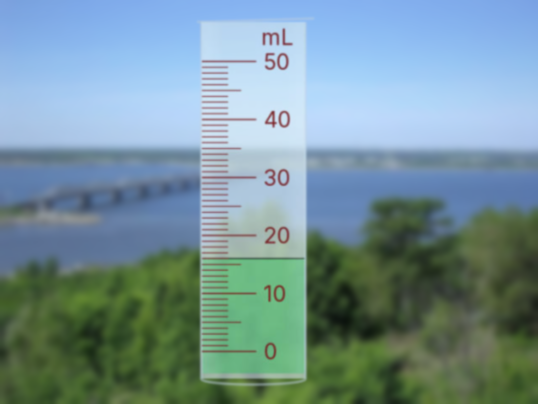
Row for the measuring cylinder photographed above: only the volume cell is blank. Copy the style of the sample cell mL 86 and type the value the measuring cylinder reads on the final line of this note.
mL 16
